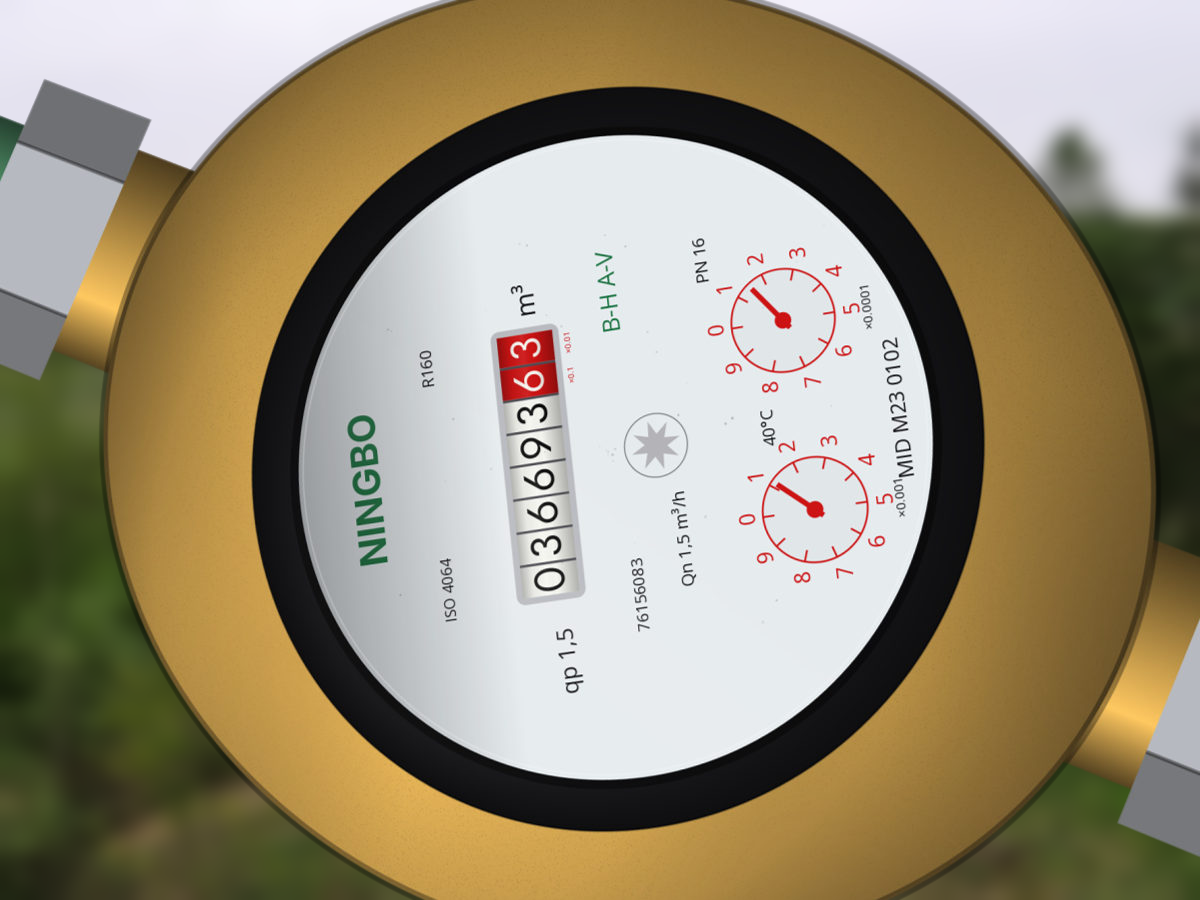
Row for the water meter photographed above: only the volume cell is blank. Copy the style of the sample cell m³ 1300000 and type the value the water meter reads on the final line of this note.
m³ 36693.6311
